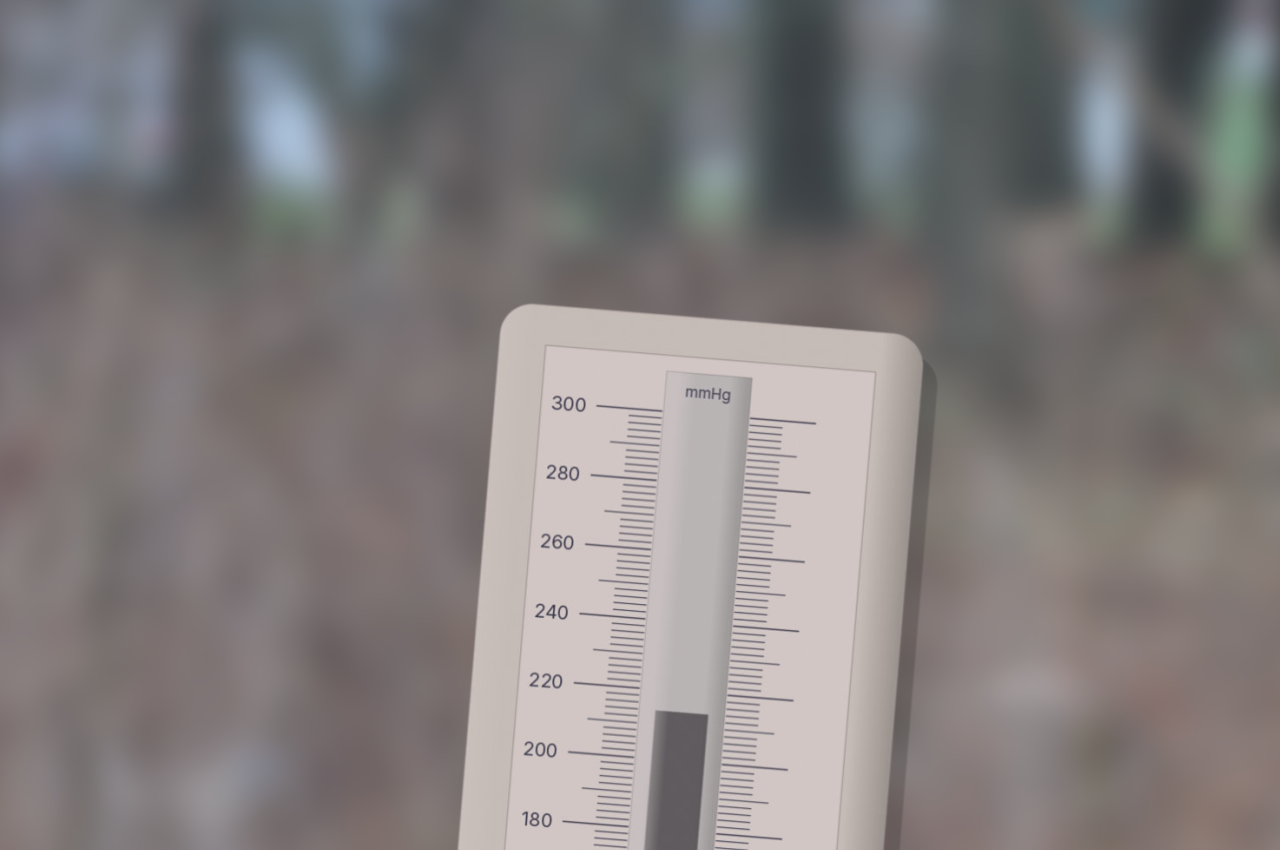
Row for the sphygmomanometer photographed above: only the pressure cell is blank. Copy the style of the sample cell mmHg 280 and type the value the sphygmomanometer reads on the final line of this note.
mmHg 214
